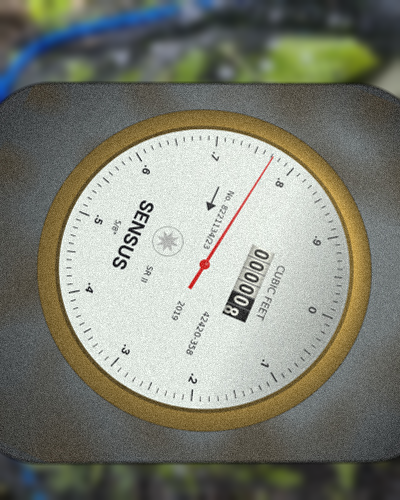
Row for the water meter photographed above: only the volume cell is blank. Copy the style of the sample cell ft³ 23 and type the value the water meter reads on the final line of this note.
ft³ 7.77
